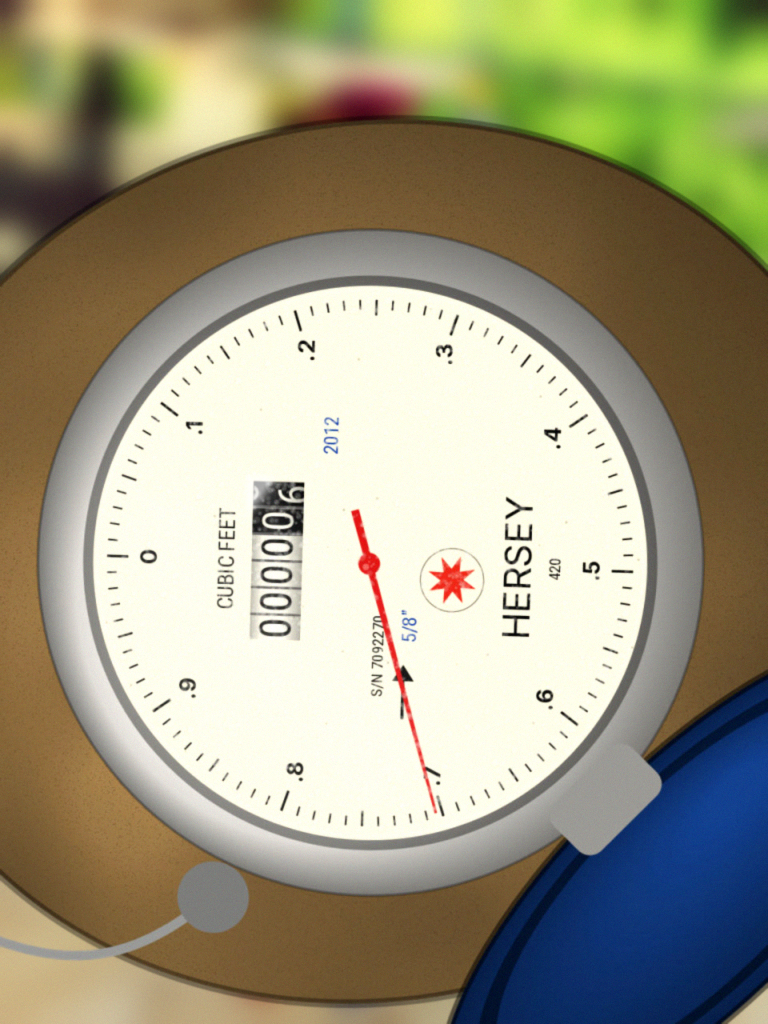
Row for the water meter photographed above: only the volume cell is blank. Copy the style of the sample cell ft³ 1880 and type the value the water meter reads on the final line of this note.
ft³ 5.70
